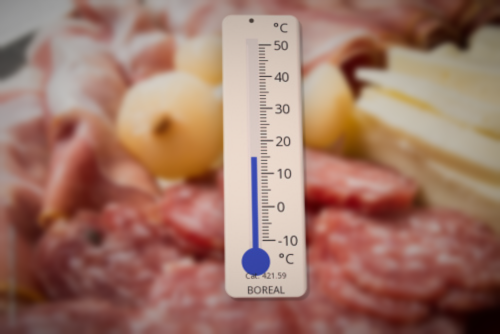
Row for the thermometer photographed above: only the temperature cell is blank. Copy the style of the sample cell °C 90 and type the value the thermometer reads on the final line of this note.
°C 15
